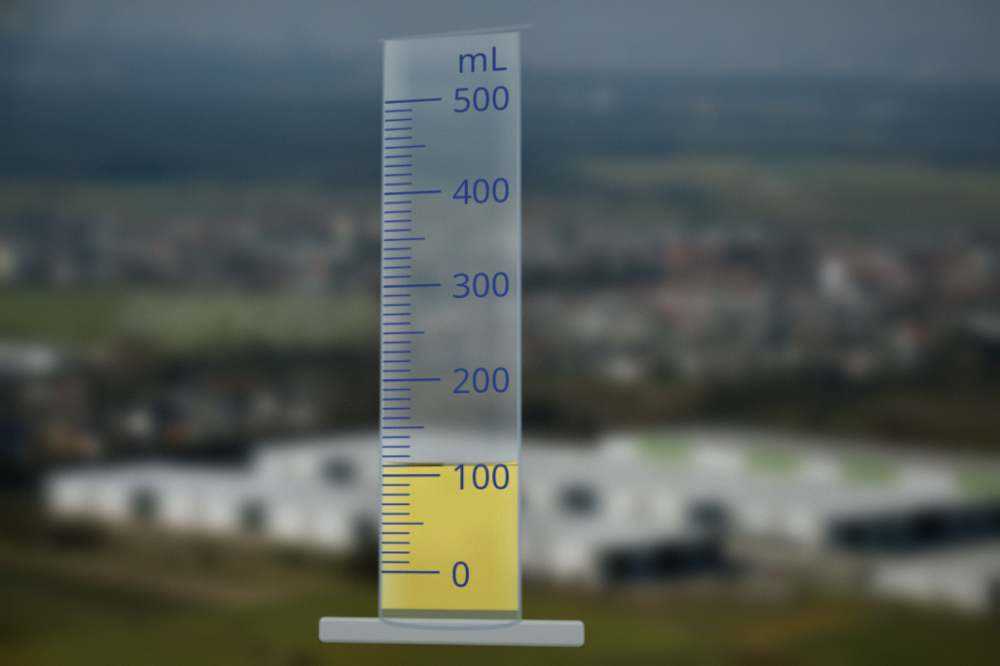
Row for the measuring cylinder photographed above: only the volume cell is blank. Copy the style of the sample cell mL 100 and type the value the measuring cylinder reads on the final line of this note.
mL 110
